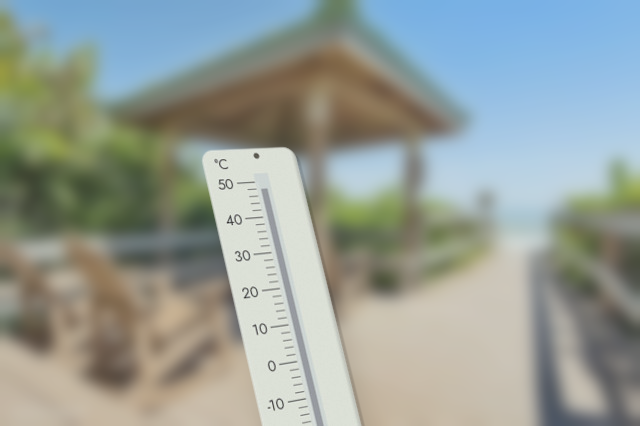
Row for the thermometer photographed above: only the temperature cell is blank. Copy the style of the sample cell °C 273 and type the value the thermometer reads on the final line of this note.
°C 48
